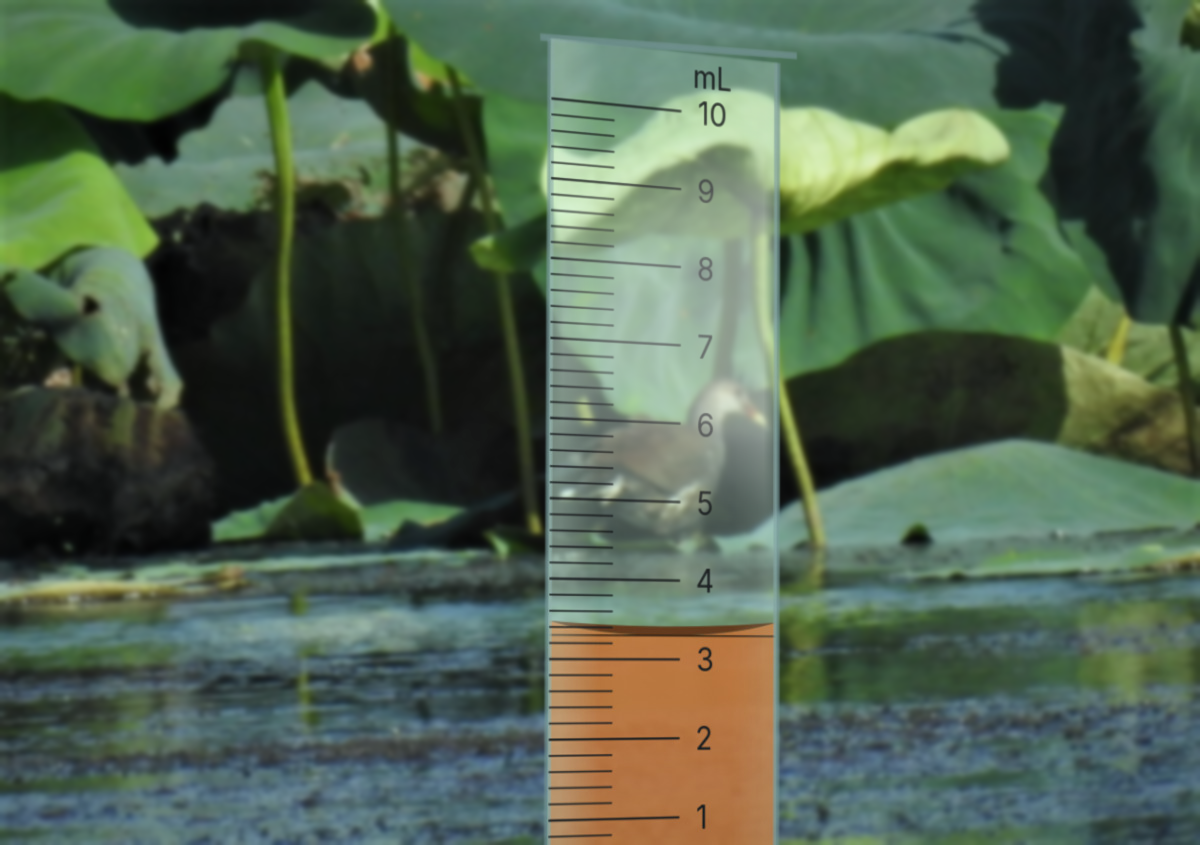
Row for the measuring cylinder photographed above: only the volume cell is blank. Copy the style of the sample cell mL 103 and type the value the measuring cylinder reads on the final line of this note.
mL 3.3
